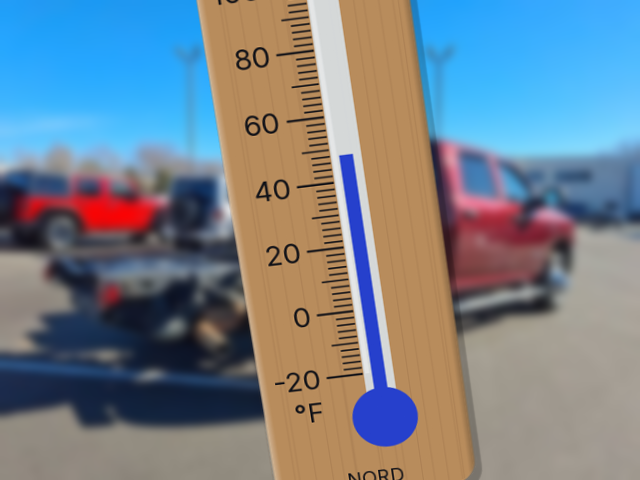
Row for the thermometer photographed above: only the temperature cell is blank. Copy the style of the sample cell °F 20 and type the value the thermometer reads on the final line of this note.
°F 48
